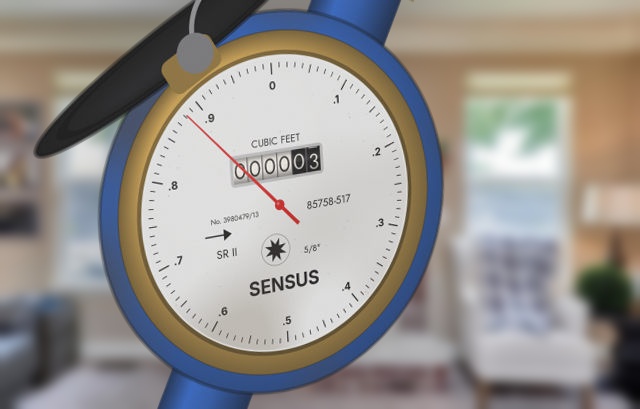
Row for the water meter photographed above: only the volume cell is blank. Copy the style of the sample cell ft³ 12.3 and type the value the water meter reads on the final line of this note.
ft³ 2.88
